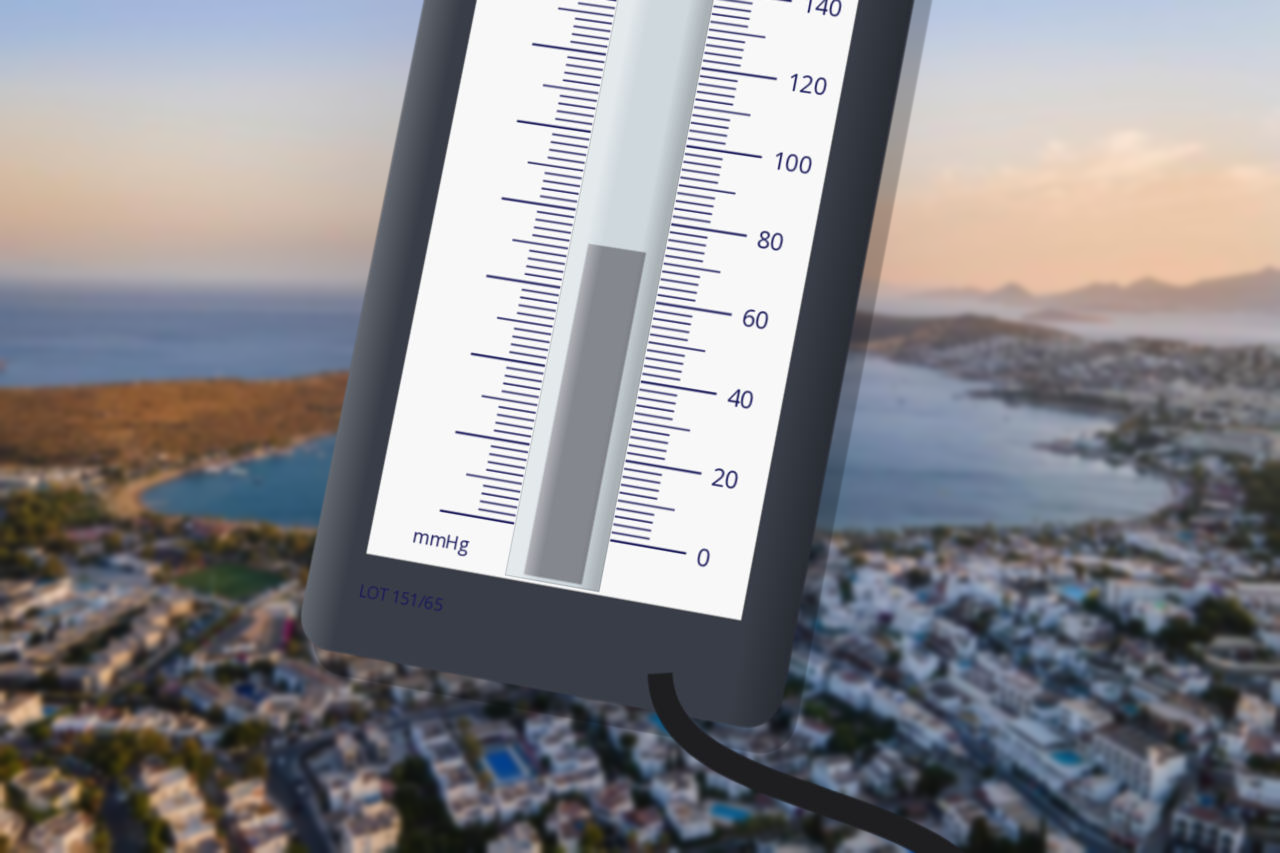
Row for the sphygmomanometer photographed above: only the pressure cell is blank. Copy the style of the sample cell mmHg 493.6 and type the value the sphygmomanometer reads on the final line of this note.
mmHg 72
